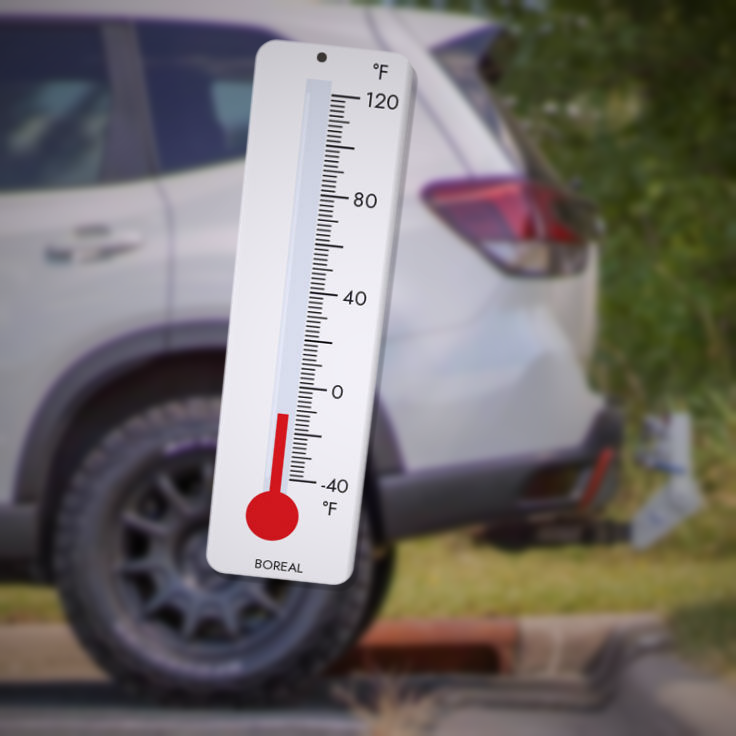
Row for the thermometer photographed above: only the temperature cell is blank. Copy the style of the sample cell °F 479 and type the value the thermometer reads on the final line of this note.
°F -12
